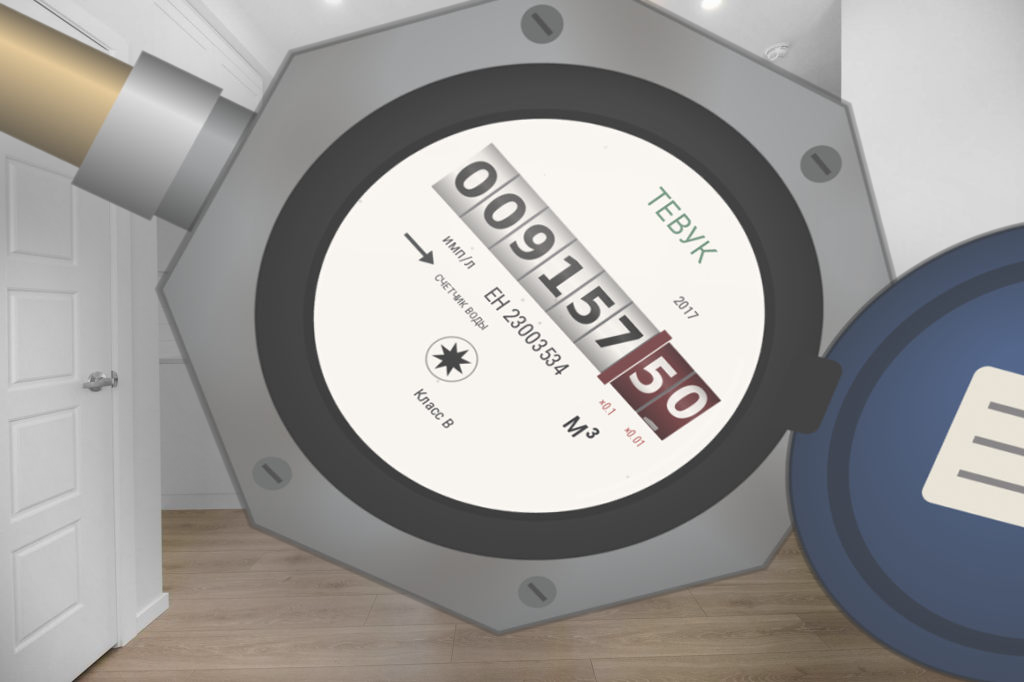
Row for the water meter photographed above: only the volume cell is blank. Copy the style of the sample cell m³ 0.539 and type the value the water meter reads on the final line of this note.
m³ 9157.50
